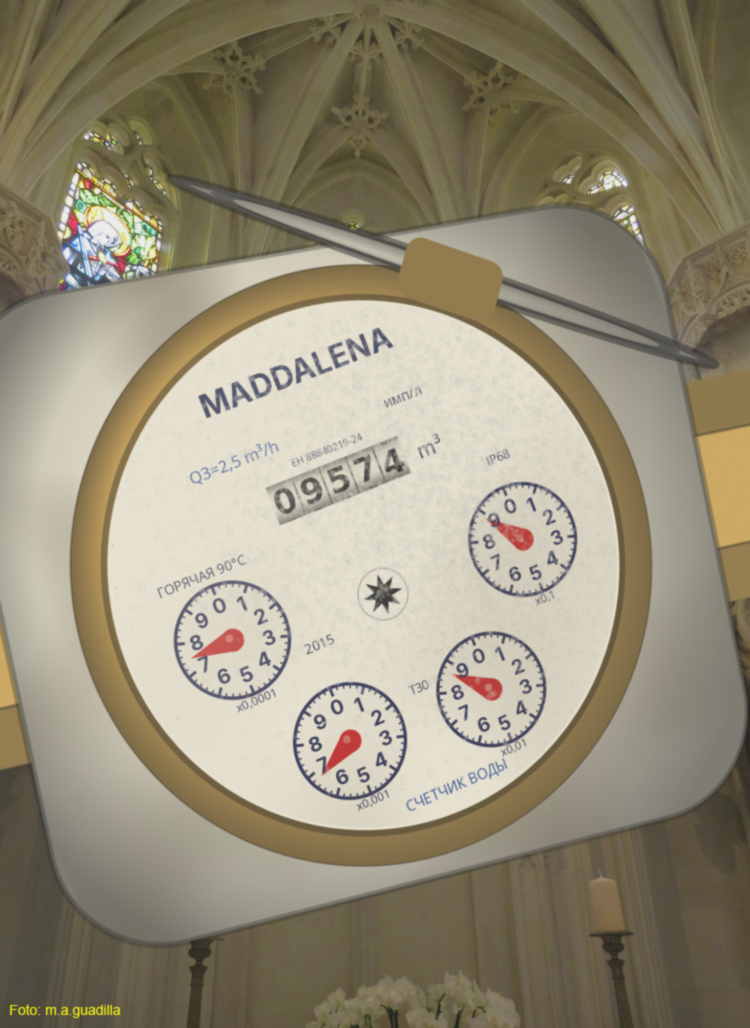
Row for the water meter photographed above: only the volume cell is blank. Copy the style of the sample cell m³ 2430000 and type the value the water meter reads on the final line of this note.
m³ 9573.8867
